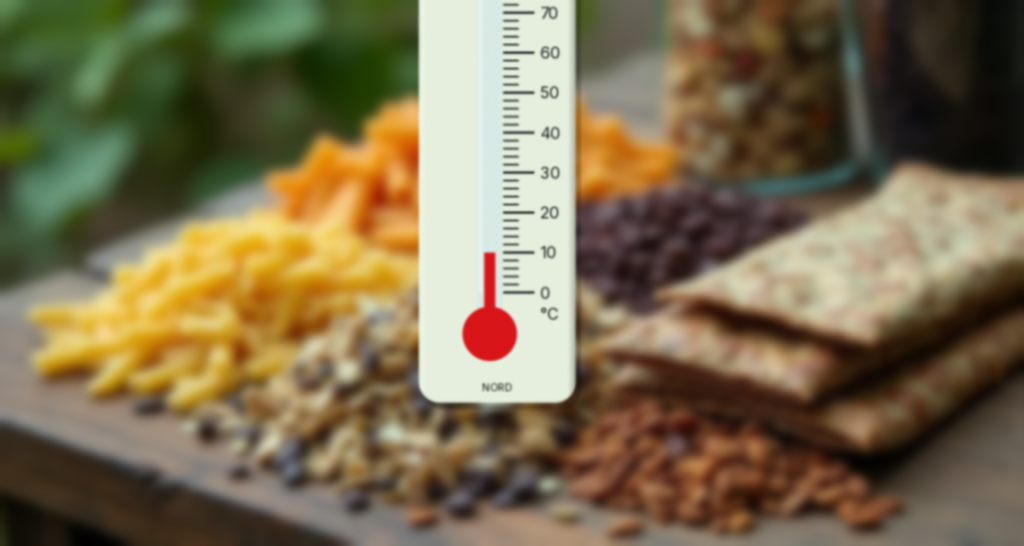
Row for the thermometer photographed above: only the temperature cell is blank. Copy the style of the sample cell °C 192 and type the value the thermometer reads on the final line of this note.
°C 10
